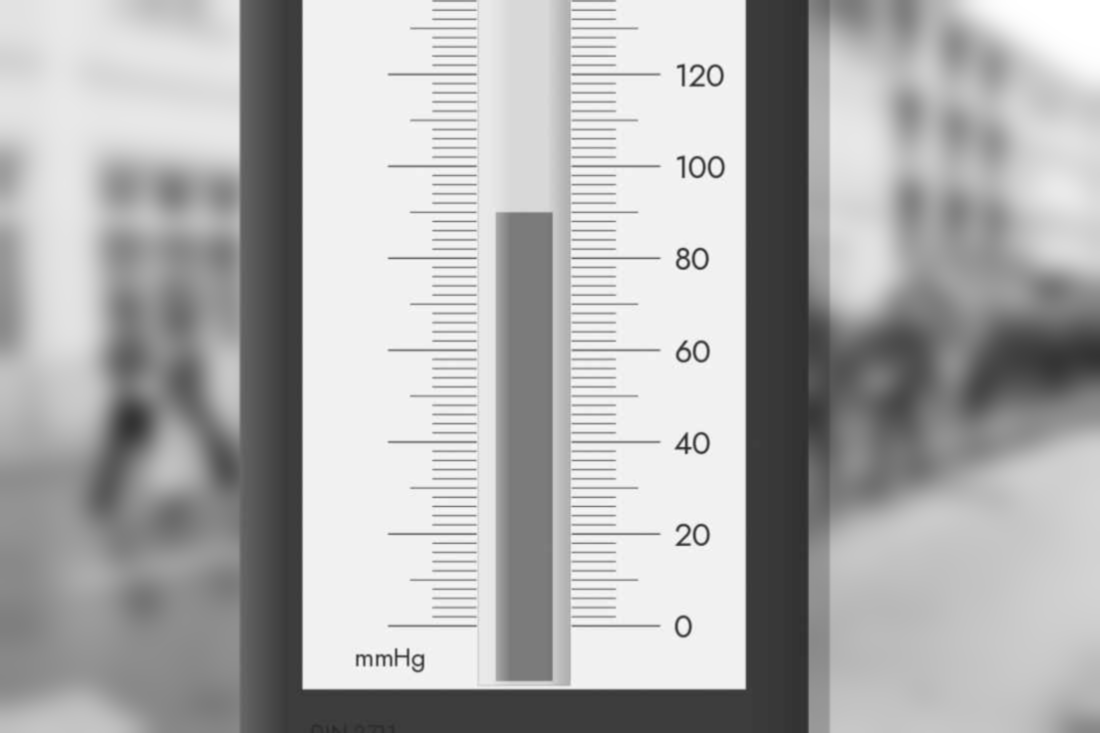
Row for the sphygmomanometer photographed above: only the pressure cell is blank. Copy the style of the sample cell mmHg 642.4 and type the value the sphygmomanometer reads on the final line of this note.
mmHg 90
